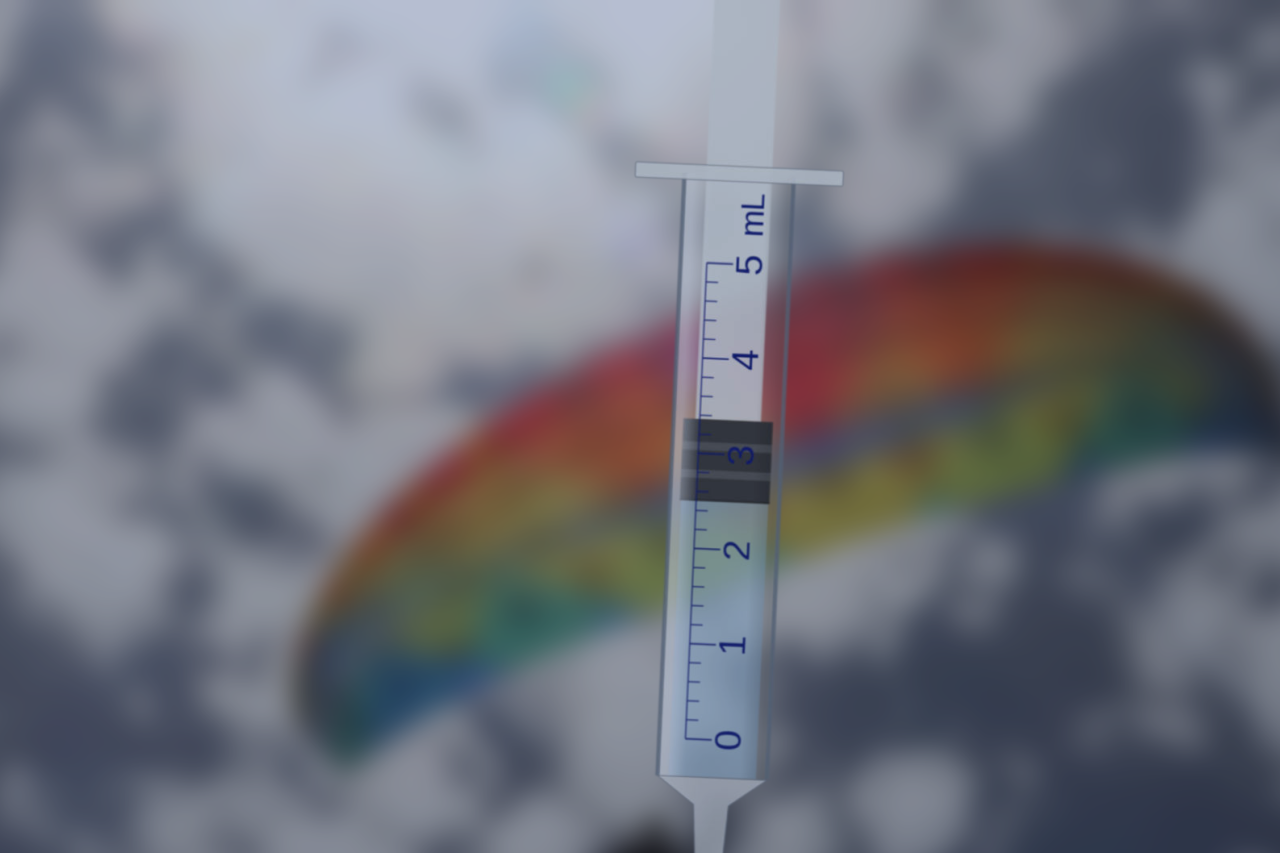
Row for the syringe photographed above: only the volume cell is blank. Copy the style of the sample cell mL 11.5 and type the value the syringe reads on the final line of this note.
mL 2.5
